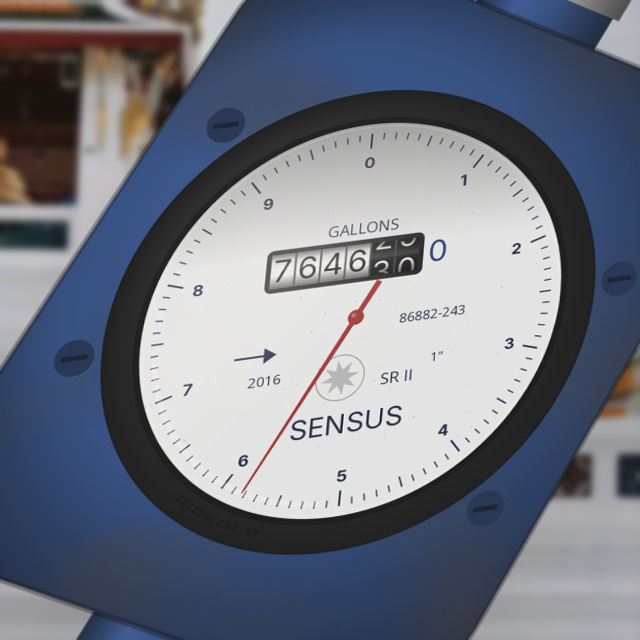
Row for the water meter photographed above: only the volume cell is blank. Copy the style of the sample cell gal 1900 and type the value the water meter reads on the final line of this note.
gal 7646295.8
